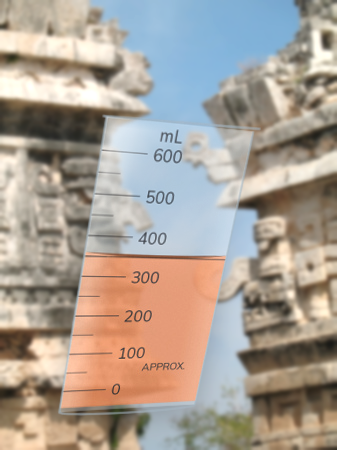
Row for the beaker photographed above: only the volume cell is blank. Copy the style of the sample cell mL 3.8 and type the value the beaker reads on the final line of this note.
mL 350
